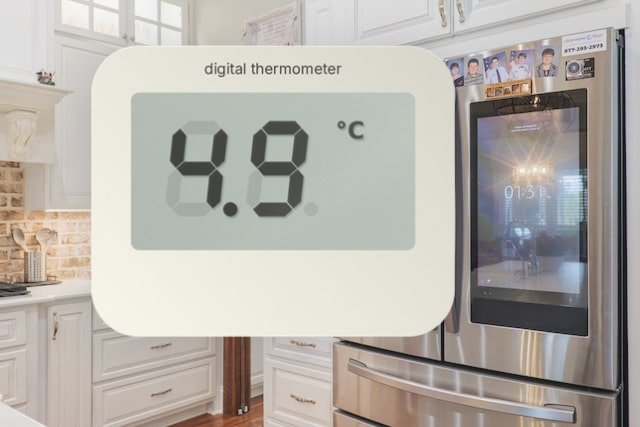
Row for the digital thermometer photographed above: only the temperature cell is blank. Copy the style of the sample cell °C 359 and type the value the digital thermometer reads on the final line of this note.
°C 4.9
